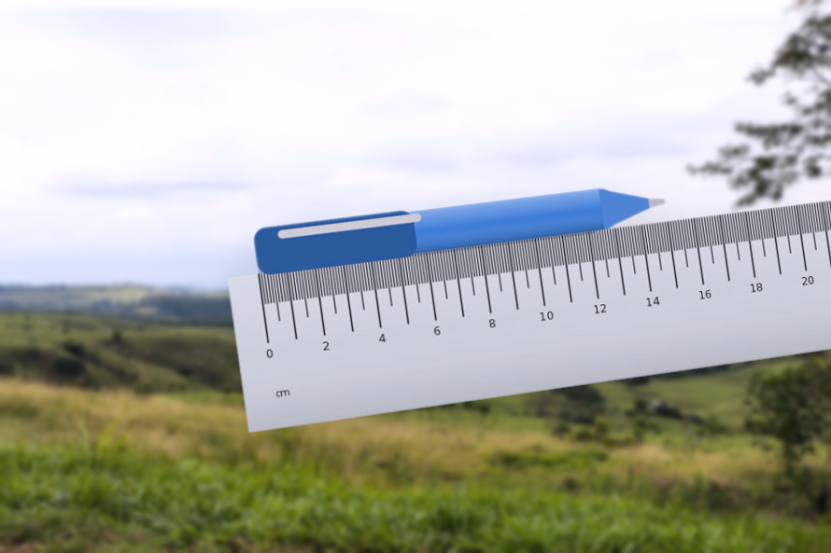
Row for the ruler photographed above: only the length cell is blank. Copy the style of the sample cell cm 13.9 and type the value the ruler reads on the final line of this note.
cm 15
